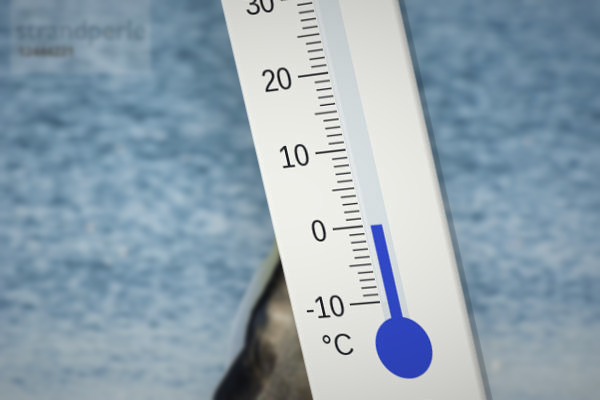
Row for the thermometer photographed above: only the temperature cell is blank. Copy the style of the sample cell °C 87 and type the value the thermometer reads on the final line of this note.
°C 0
